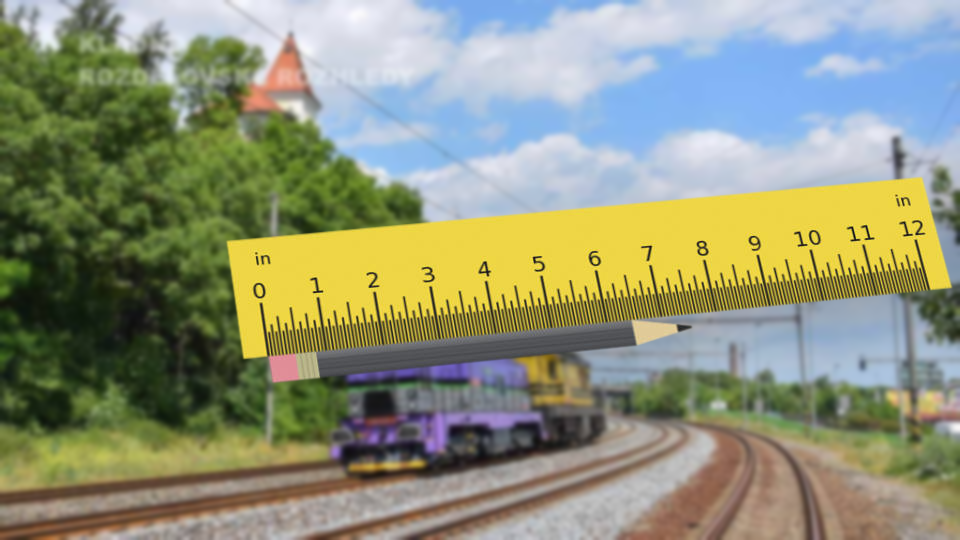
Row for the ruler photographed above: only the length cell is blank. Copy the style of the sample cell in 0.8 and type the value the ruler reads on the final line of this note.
in 7.5
